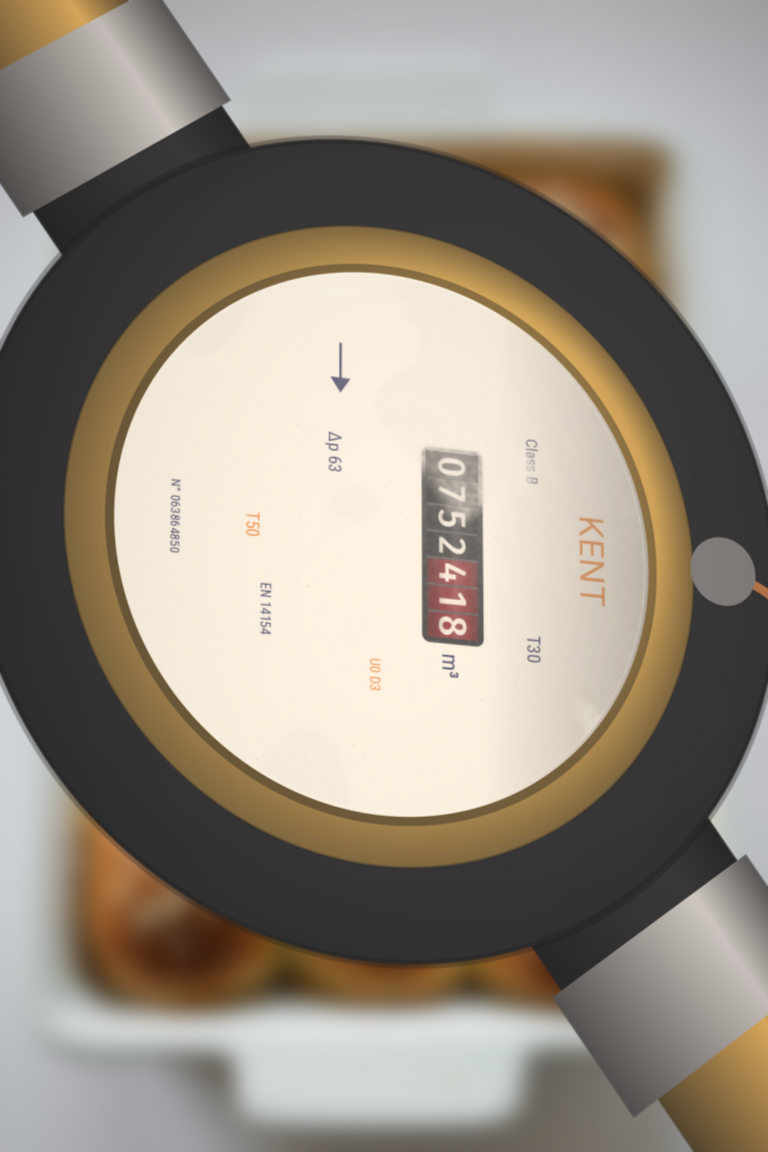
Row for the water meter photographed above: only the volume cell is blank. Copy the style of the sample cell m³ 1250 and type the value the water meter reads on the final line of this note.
m³ 752.418
